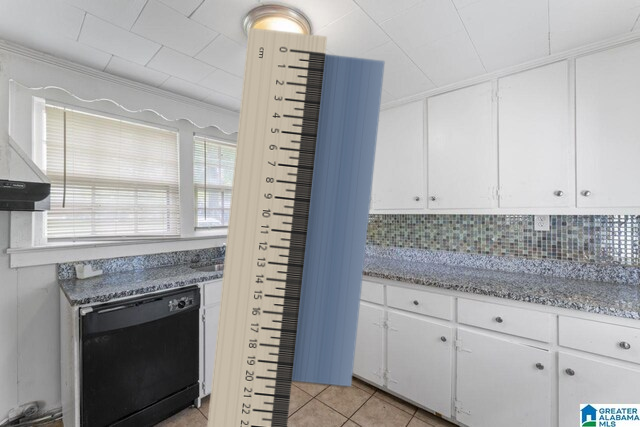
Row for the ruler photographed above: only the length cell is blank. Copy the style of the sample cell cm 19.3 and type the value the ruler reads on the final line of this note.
cm 20
